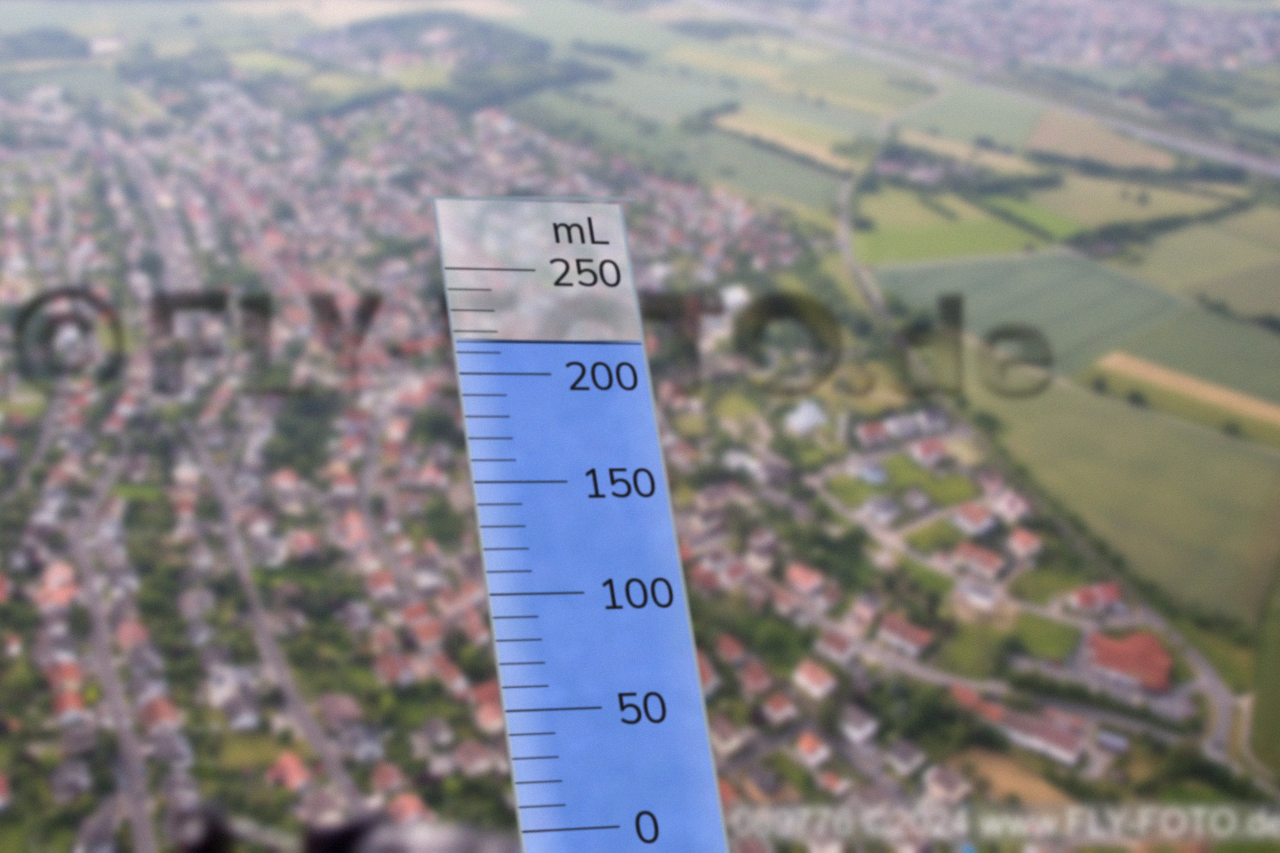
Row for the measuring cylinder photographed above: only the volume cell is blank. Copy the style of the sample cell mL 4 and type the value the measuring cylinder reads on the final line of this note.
mL 215
